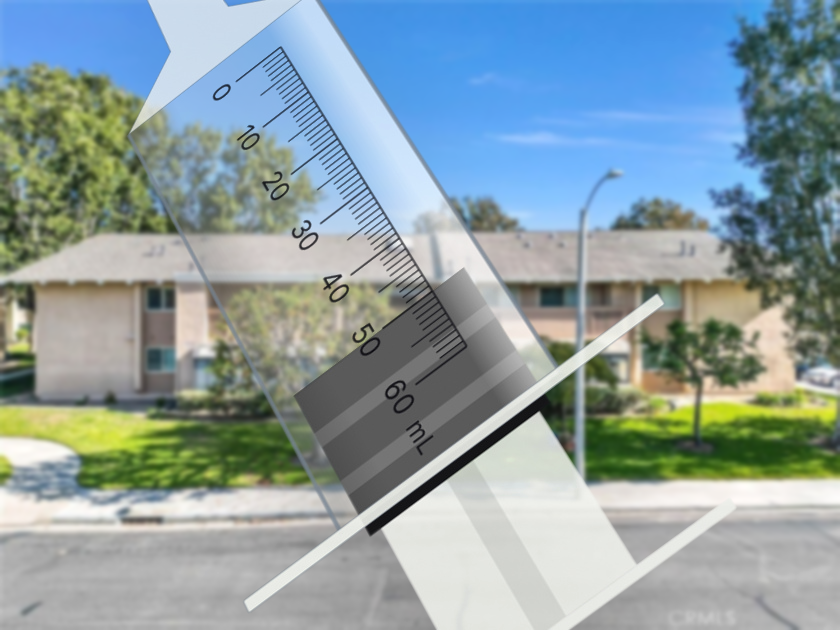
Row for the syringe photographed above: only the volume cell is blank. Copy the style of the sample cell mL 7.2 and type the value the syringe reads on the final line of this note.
mL 50
